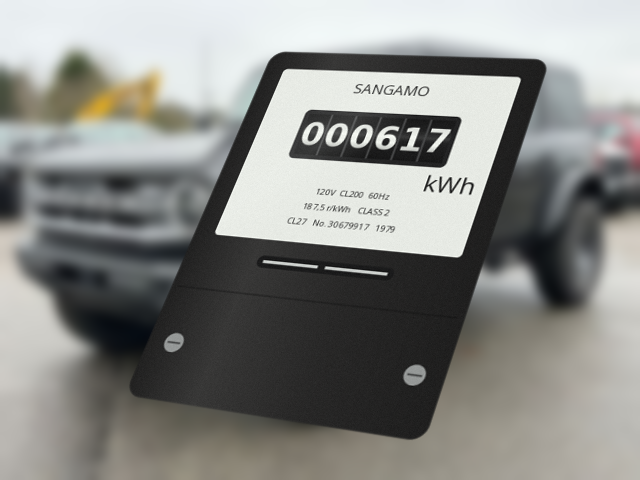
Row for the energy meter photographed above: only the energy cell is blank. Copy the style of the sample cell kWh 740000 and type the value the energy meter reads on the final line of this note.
kWh 617
